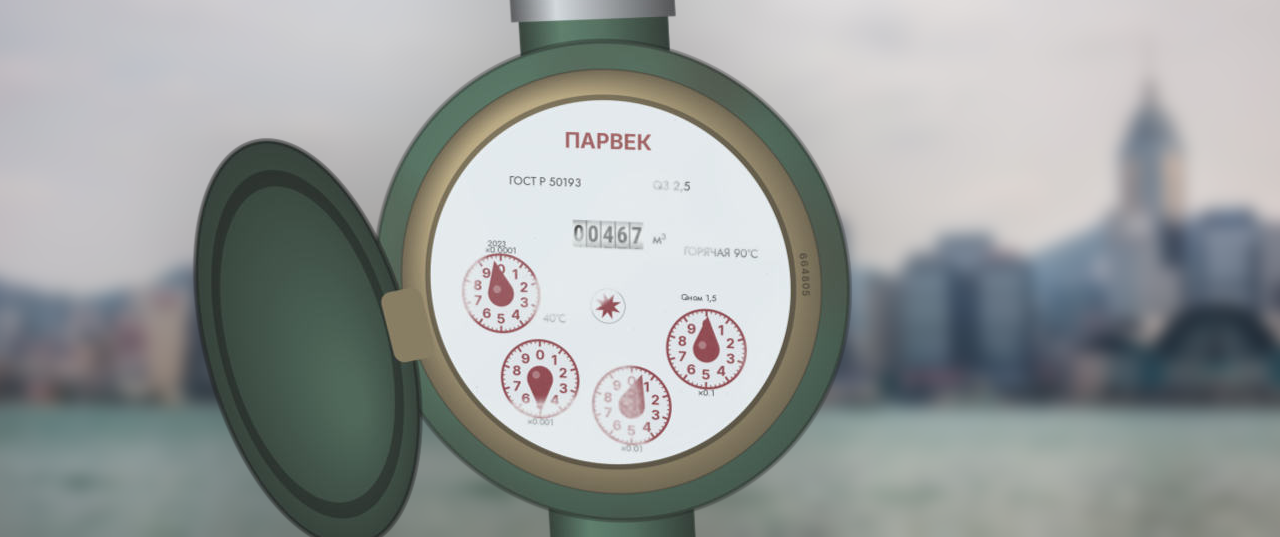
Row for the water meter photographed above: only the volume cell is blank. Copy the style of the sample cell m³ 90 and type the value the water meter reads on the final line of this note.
m³ 467.0049
